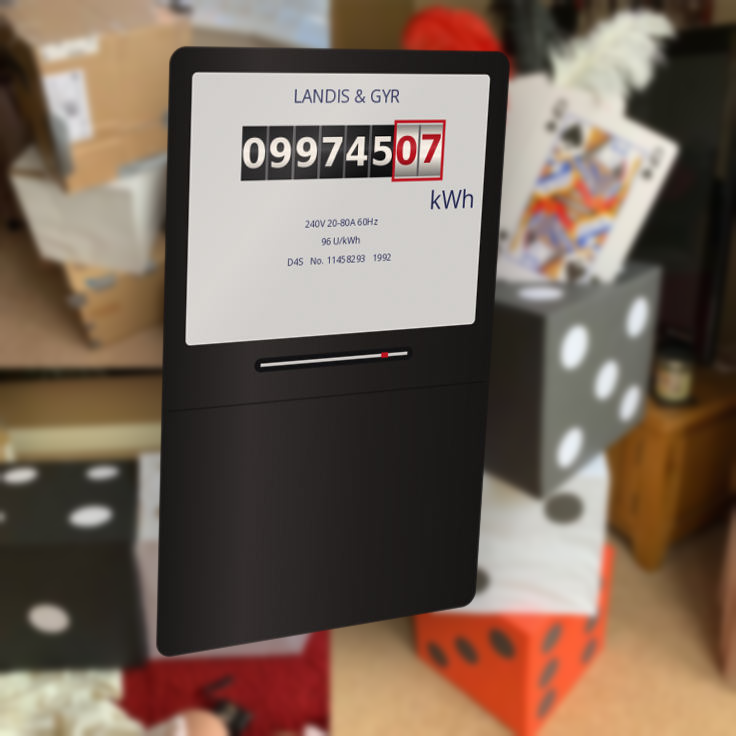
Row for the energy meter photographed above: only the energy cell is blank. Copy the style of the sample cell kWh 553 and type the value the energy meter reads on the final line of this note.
kWh 99745.07
